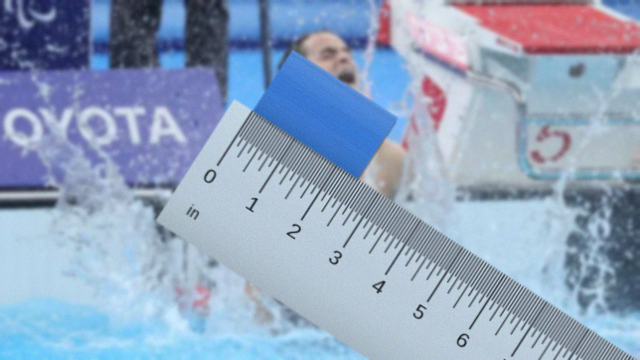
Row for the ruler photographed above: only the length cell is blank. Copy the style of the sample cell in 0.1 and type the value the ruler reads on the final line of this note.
in 2.5
